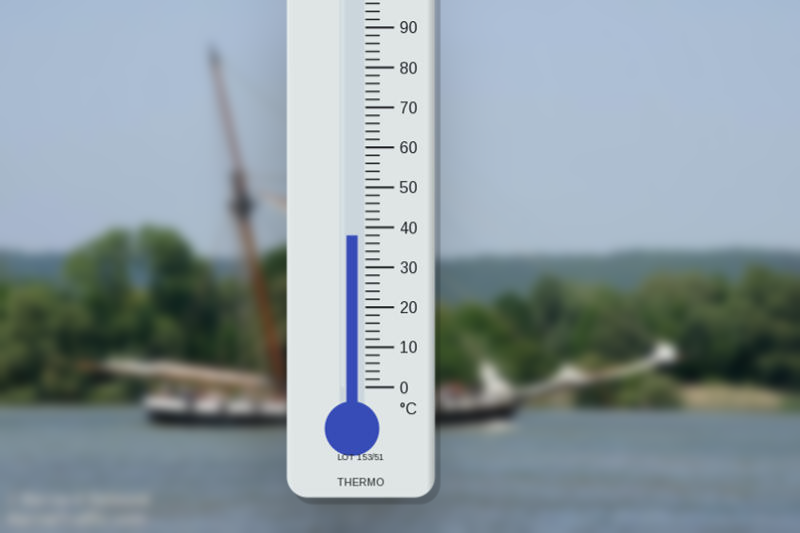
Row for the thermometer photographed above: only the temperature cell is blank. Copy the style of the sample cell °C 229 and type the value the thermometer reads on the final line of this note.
°C 38
